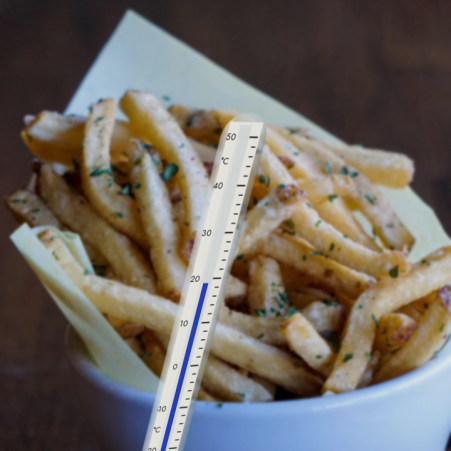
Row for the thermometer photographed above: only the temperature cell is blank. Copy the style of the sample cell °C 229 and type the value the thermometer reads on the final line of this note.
°C 19
